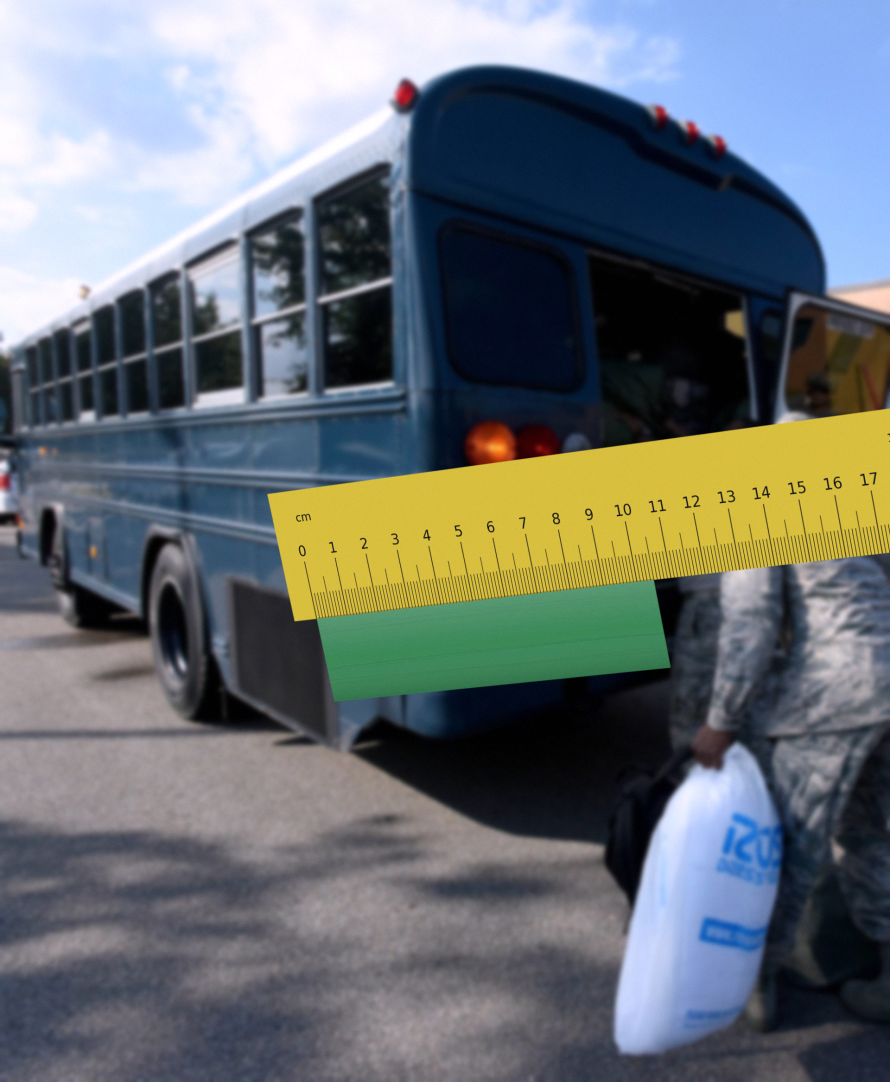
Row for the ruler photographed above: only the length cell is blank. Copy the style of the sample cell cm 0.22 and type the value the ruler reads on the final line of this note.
cm 10.5
